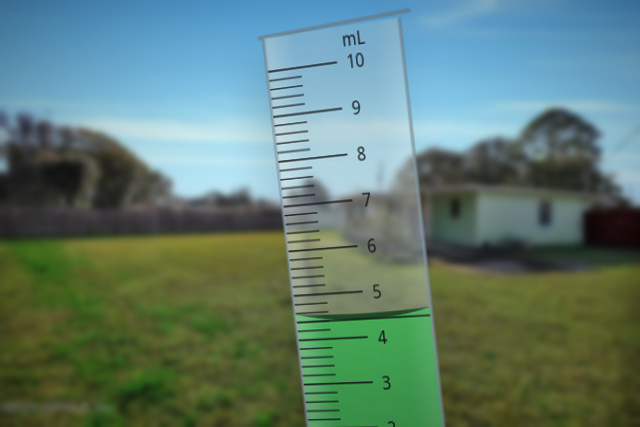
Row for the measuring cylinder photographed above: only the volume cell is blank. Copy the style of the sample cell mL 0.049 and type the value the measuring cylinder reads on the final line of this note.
mL 4.4
